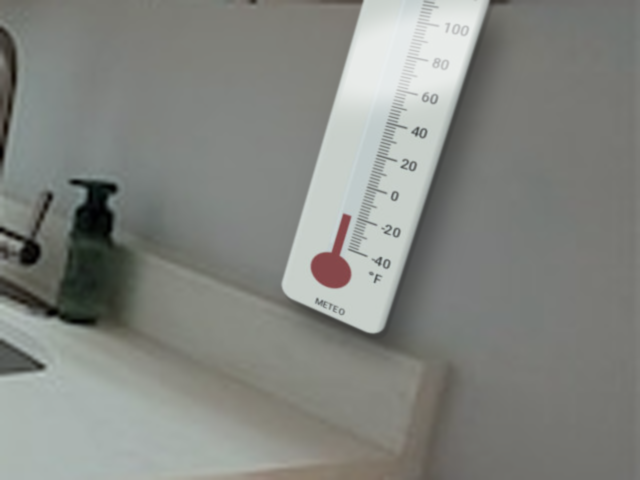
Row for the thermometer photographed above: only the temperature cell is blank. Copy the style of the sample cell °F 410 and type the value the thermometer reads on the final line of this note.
°F -20
